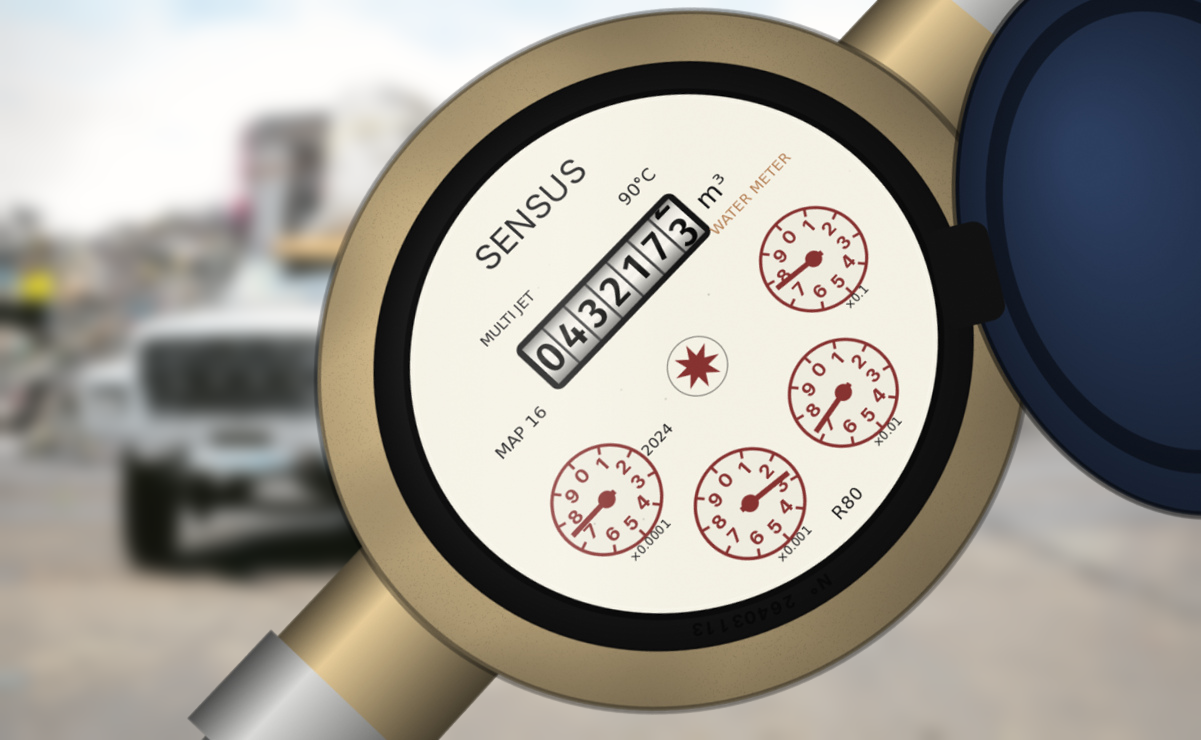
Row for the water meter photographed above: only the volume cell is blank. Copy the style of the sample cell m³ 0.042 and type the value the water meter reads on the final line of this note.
m³ 432172.7727
